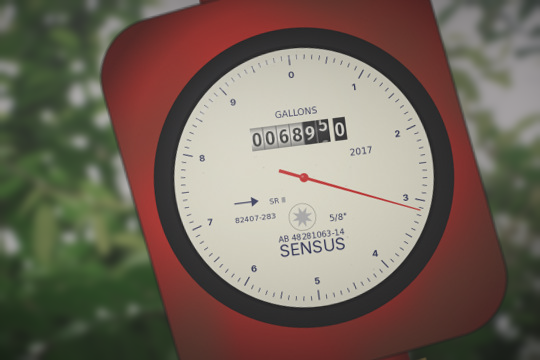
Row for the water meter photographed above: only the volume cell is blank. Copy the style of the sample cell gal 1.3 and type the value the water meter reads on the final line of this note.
gal 68953.1
